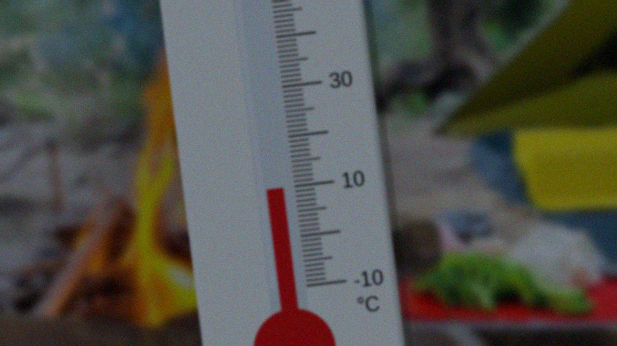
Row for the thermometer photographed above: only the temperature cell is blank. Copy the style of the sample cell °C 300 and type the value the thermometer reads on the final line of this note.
°C 10
